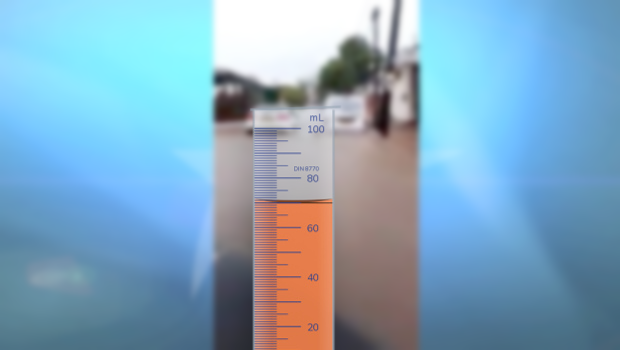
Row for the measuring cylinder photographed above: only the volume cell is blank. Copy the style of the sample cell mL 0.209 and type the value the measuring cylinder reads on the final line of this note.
mL 70
